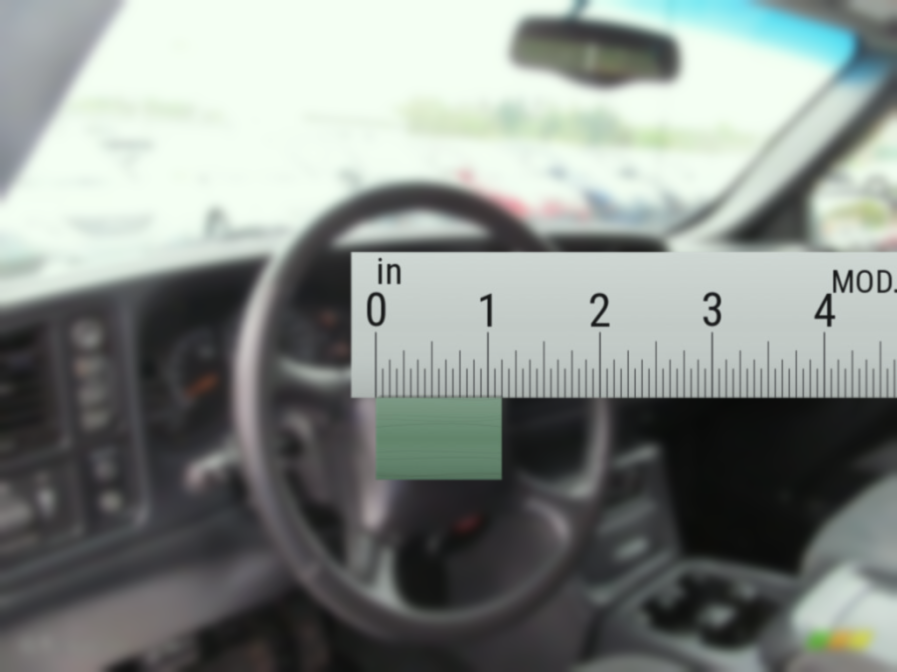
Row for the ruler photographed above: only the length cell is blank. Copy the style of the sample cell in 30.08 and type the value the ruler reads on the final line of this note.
in 1.125
